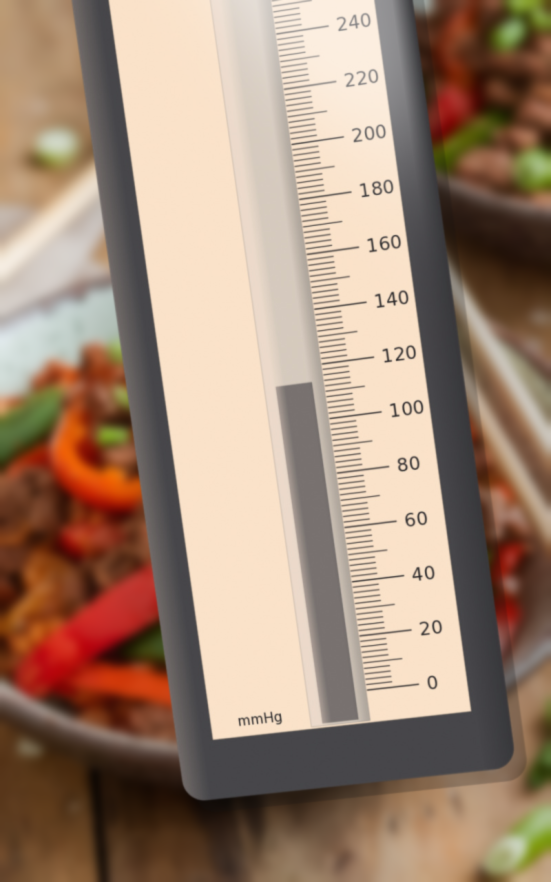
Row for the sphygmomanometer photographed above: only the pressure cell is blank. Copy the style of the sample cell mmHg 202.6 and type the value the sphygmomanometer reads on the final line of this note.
mmHg 114
